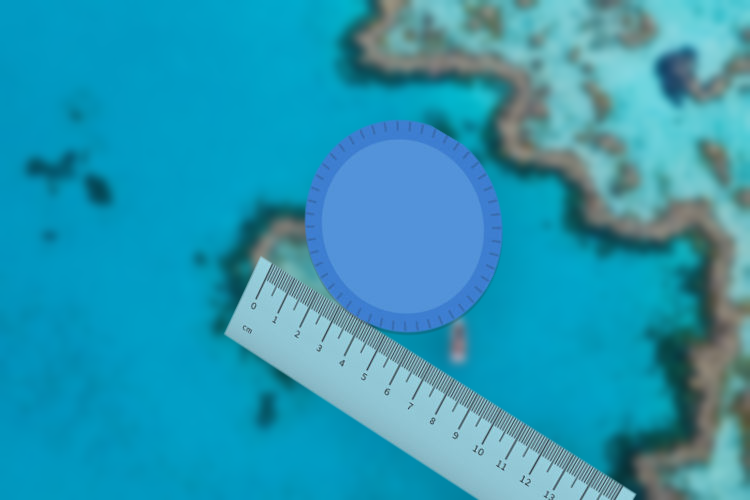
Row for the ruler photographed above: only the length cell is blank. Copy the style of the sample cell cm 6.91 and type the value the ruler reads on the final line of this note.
cm 7.5
